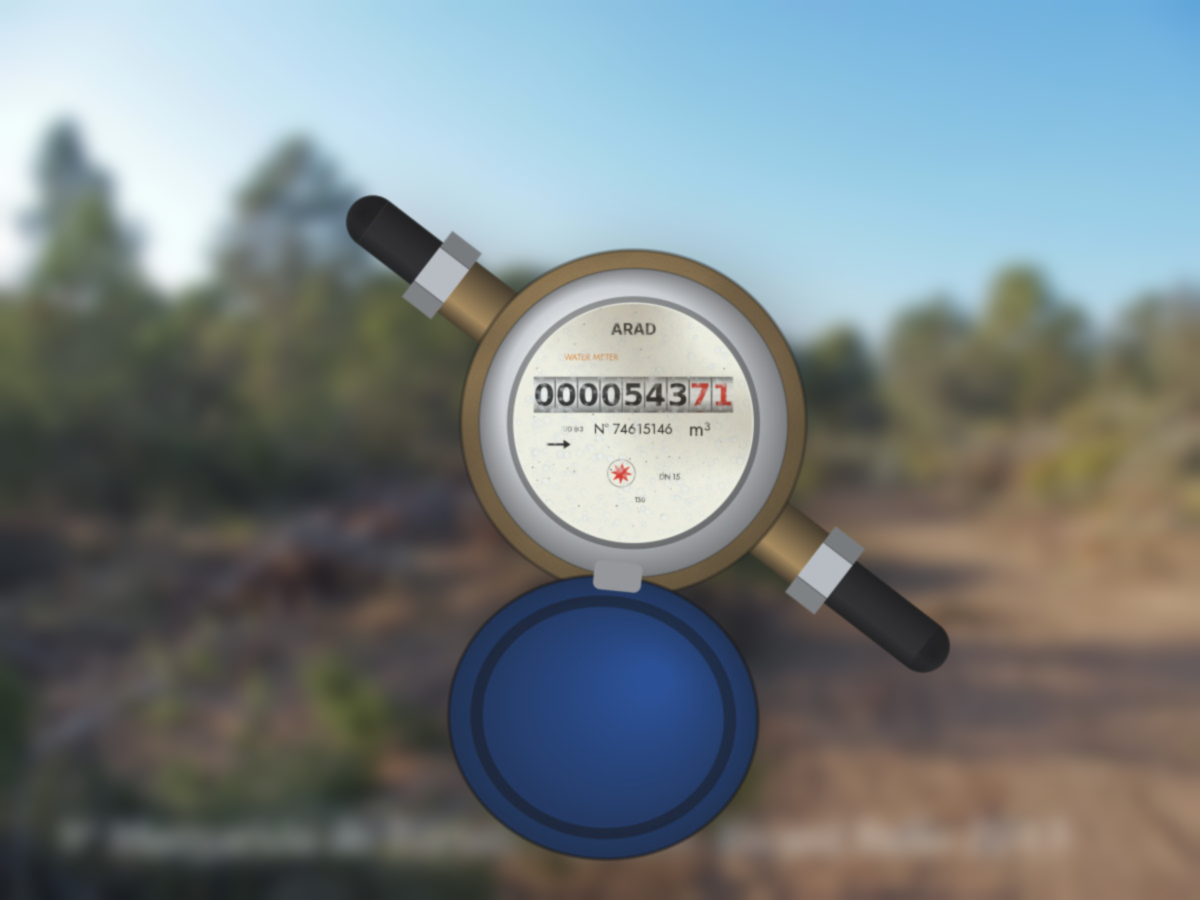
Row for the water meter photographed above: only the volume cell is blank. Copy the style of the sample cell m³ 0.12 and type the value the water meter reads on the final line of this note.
m³ 543.71
